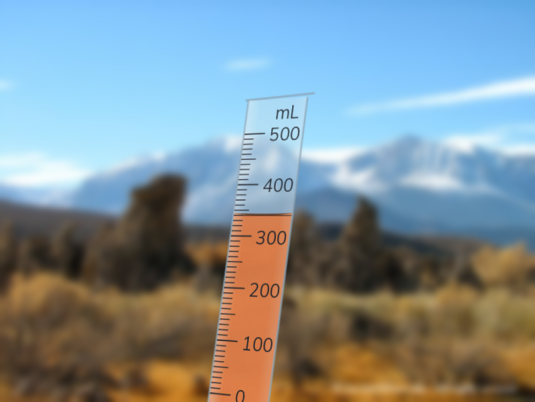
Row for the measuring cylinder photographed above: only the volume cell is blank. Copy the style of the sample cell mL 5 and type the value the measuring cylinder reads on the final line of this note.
mL 340
